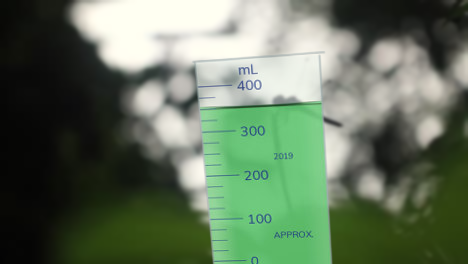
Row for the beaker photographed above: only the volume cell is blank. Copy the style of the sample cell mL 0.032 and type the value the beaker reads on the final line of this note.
mL 350
